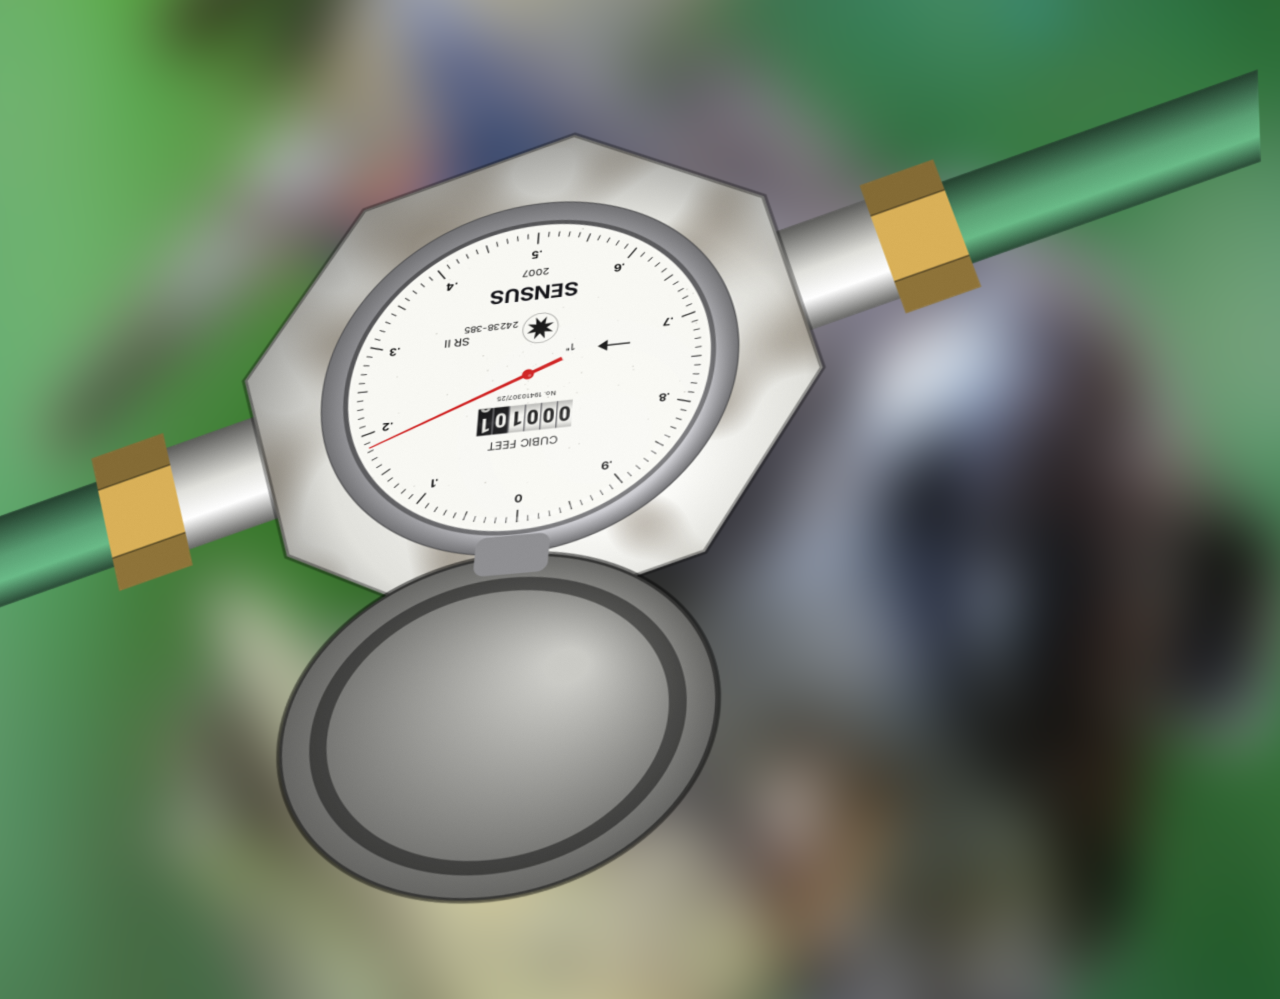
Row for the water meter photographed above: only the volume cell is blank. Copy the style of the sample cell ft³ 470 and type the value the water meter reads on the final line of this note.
ft³ 101.18
